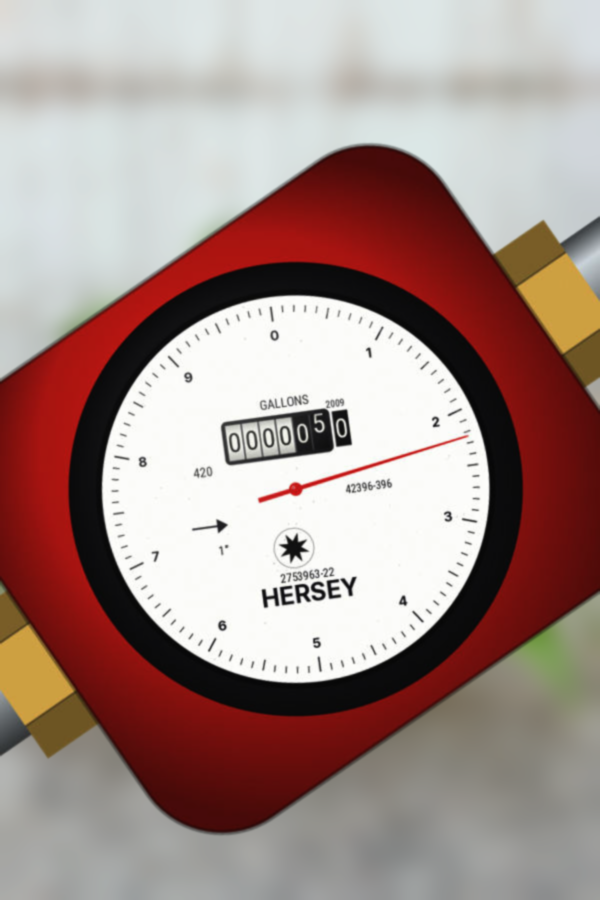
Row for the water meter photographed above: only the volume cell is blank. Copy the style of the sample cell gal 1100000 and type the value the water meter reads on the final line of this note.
gal 52.2
